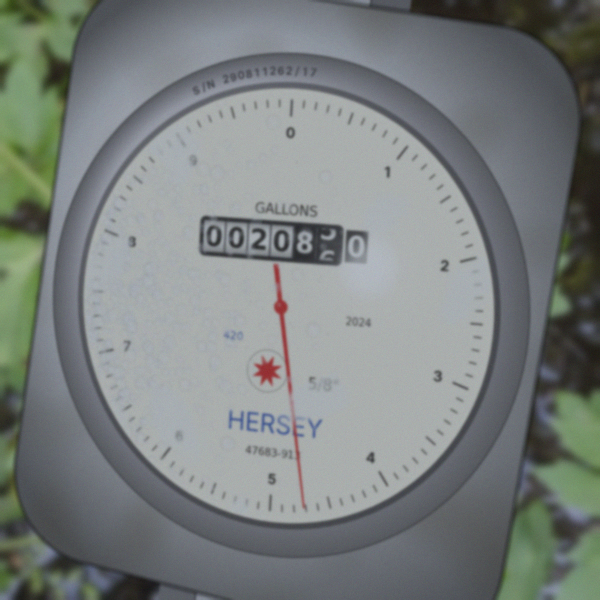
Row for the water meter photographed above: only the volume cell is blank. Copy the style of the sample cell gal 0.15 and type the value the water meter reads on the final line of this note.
gal 20854.7
